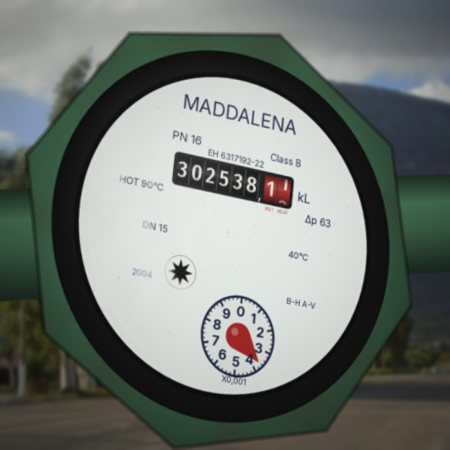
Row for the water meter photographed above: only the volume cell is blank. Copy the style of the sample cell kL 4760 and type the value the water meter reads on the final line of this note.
kL 302538.113
